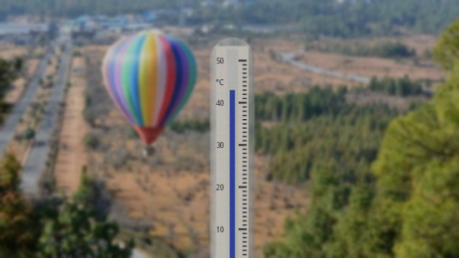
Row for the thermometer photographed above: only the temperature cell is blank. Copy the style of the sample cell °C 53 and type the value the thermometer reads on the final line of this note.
°C 43
